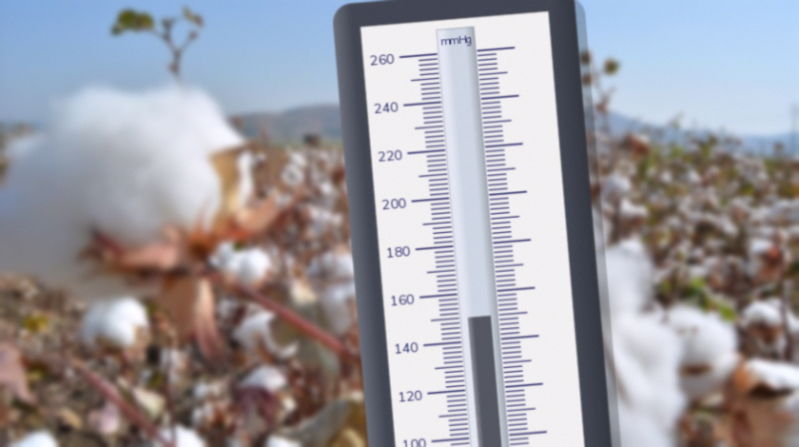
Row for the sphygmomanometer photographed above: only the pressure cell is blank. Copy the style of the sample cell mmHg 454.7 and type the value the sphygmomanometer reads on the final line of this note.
mmHg 150
